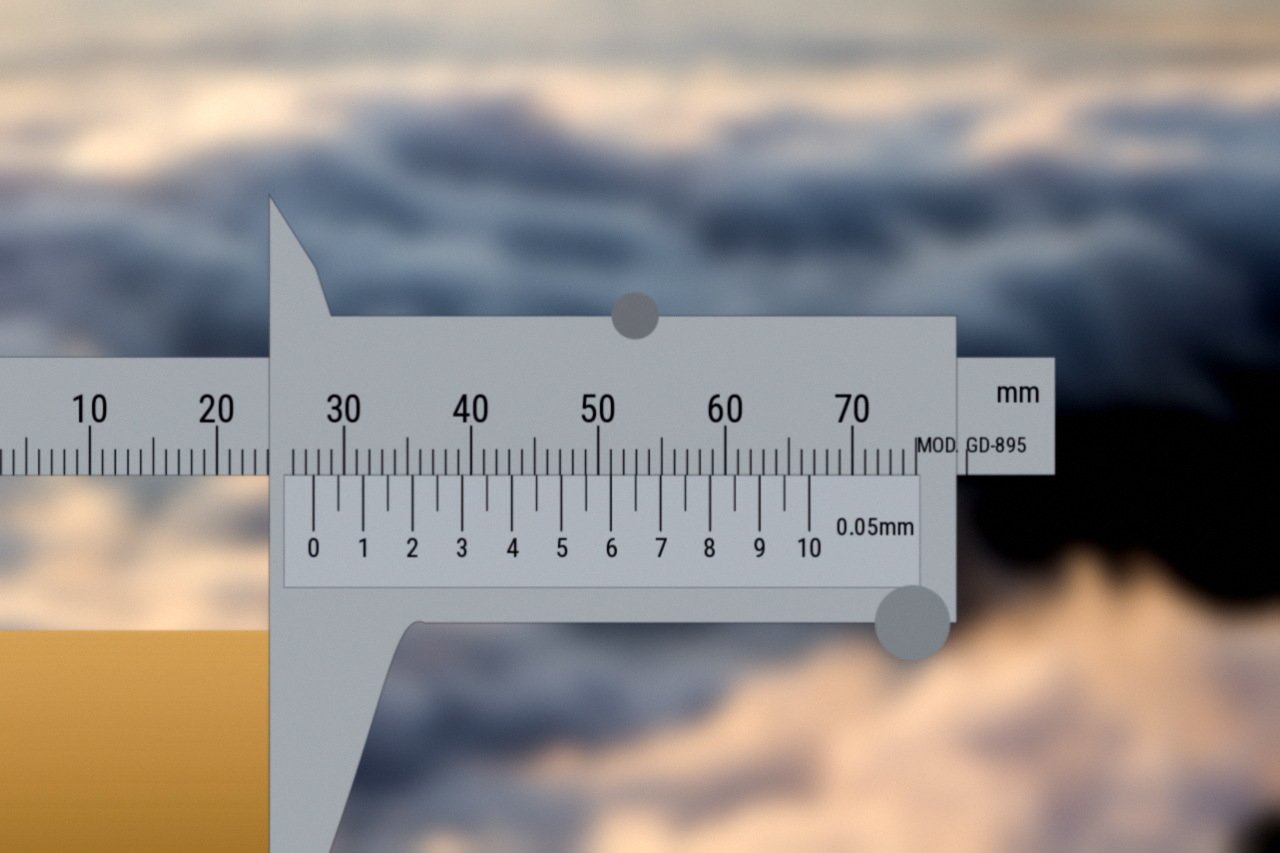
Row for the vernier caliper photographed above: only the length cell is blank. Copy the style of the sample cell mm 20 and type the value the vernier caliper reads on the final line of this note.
mm 27.6
